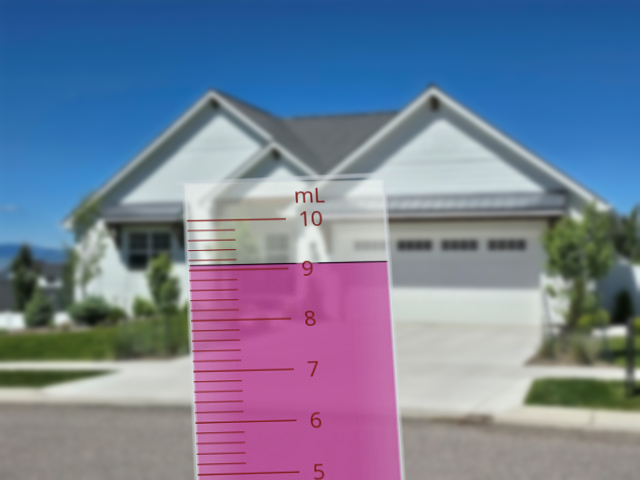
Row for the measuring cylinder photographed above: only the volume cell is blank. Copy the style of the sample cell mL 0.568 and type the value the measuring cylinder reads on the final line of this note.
mL 9.1
